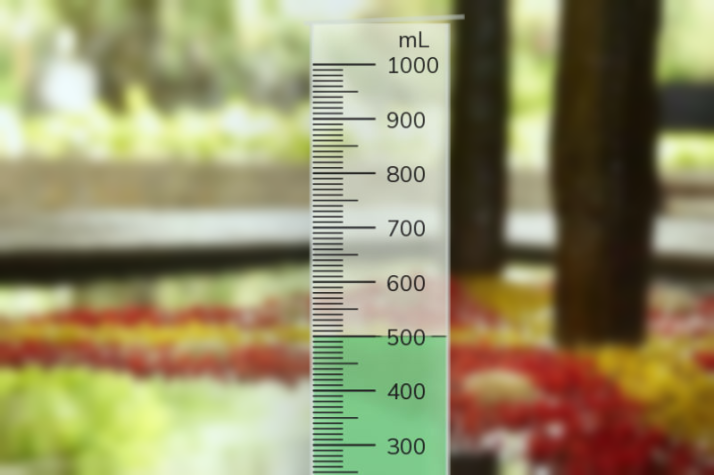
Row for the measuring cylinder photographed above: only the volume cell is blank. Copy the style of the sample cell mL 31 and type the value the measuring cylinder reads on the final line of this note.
mL 500
